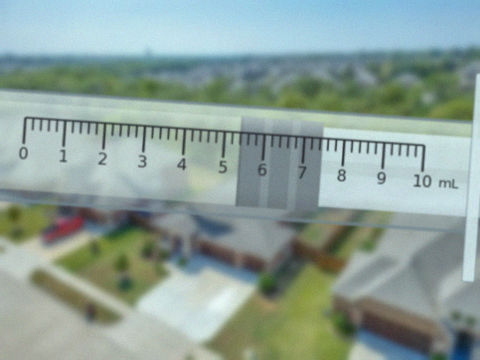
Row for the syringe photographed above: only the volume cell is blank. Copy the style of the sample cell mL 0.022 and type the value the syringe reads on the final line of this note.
mL 5.4
